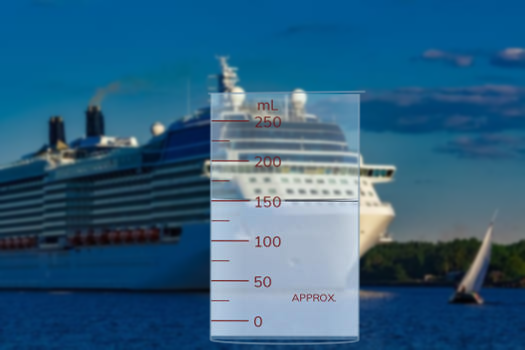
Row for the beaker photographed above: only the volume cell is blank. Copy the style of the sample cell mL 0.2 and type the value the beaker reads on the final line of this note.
mL 150
